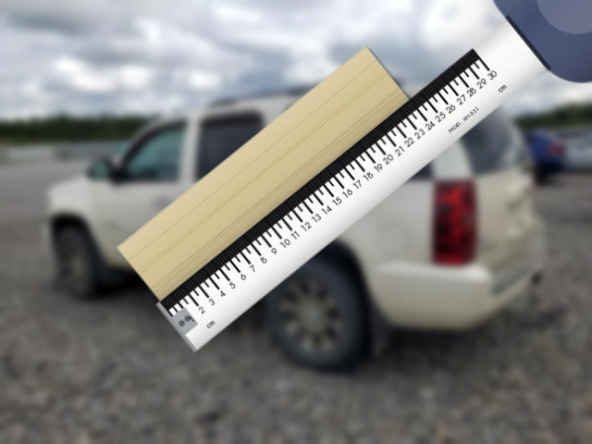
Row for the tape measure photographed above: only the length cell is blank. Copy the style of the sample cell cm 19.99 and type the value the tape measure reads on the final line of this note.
cm 24
